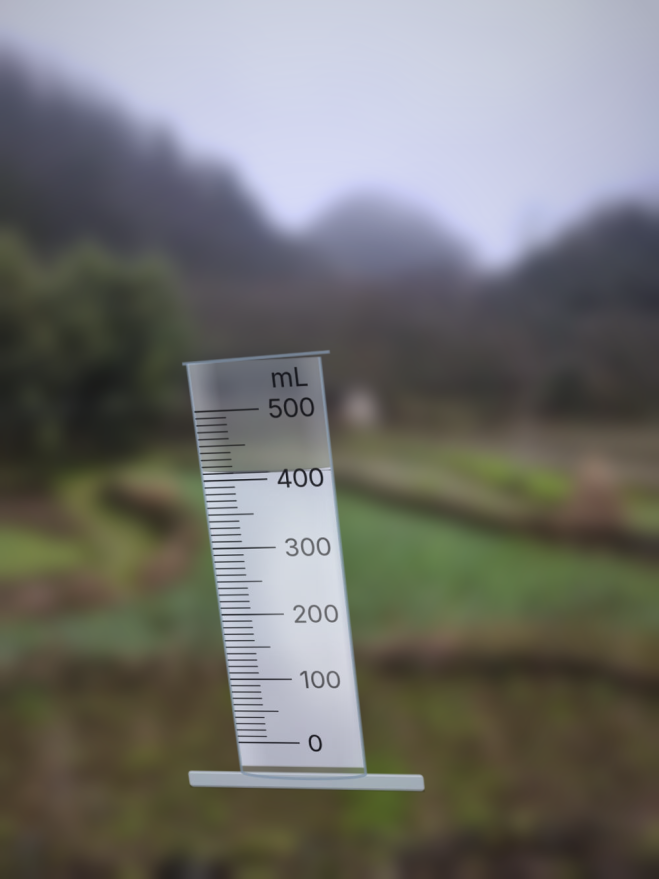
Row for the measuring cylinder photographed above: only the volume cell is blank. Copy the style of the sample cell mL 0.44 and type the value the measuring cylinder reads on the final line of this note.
mL 410
